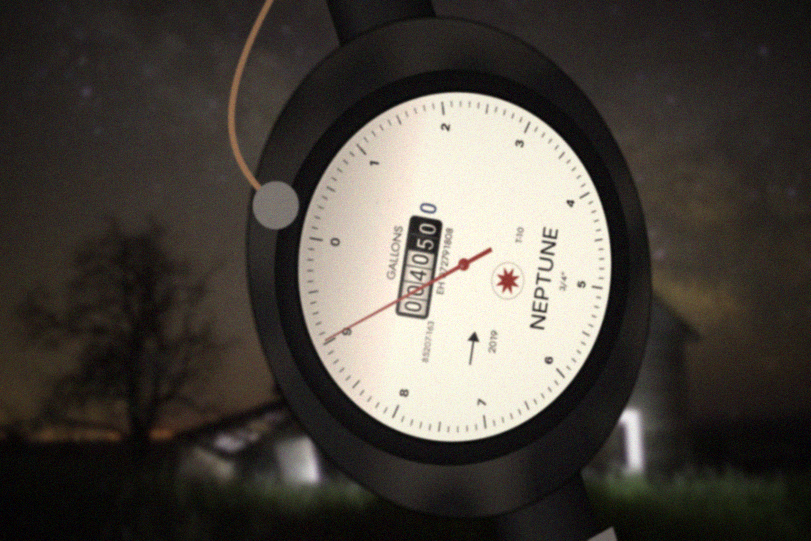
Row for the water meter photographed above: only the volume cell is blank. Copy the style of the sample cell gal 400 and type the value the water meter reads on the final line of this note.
gal 40499.0
